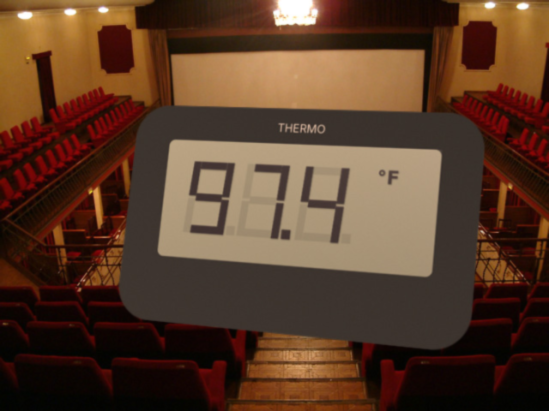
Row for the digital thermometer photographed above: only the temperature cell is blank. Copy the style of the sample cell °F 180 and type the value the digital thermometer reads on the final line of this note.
°F 97.4
